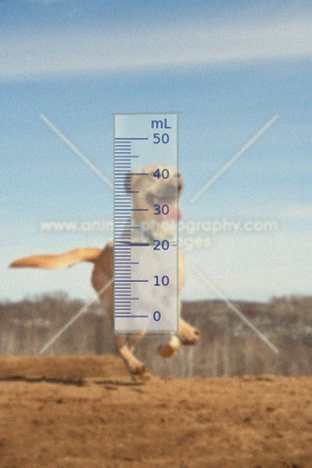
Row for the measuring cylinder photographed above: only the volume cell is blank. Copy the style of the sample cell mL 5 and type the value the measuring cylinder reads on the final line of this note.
mL 20
